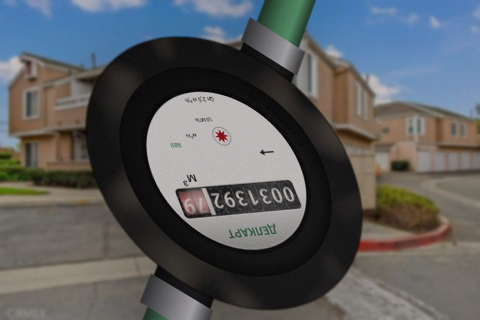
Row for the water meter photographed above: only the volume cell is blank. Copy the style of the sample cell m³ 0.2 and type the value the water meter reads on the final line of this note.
m³ 31392.79
